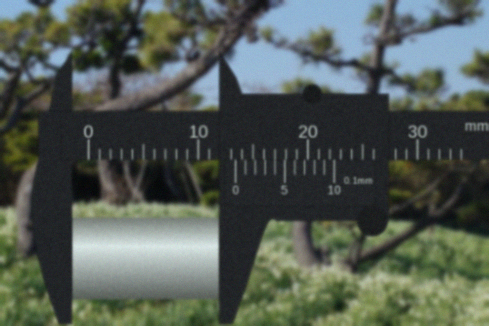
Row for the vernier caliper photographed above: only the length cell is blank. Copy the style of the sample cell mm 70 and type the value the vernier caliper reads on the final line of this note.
mm 13.4
